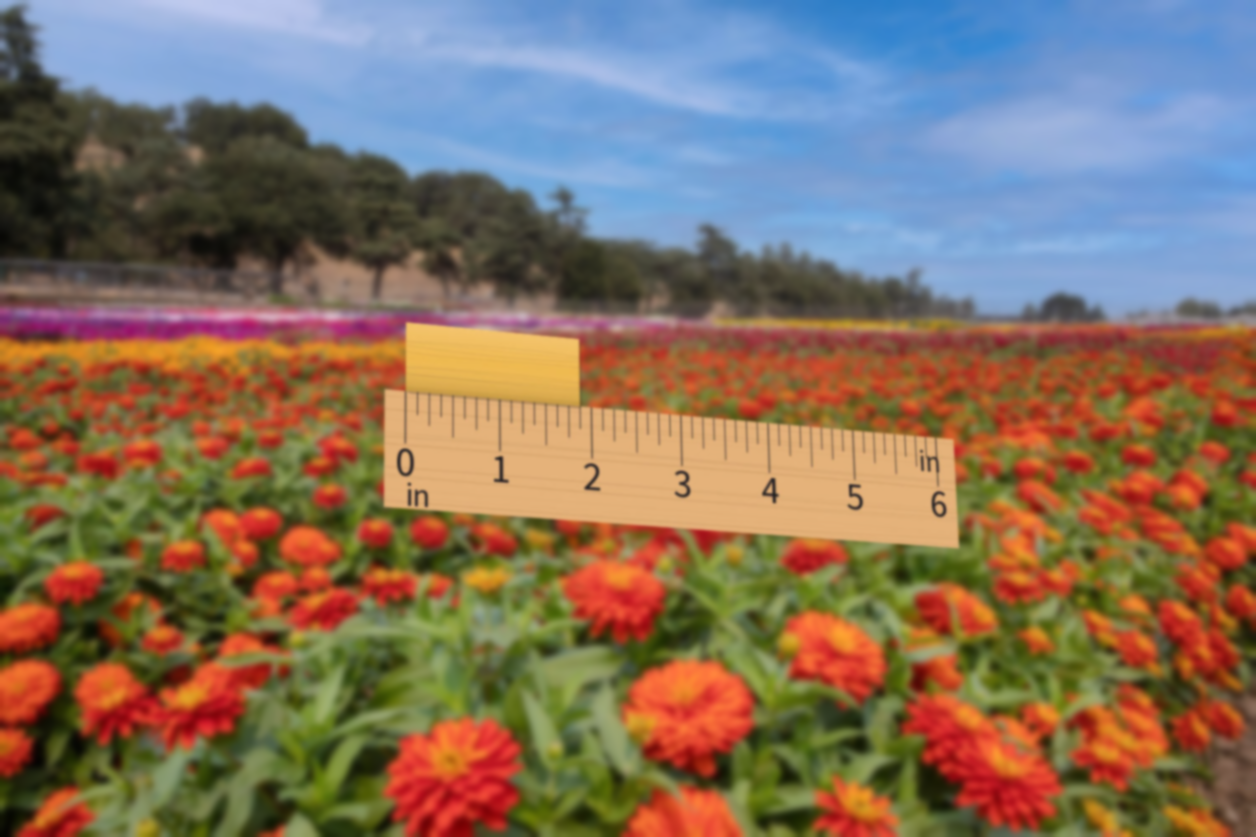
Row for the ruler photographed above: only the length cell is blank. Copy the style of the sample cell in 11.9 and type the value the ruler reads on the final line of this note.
in 1.875
